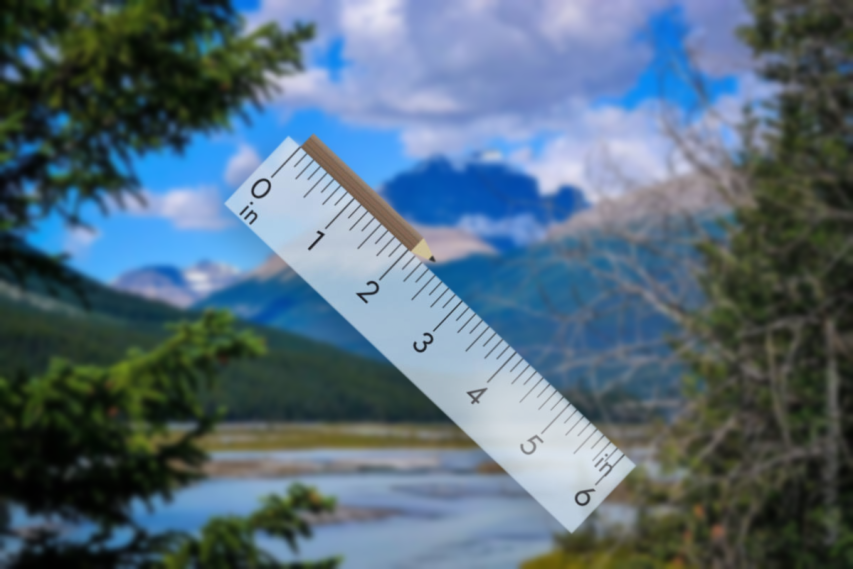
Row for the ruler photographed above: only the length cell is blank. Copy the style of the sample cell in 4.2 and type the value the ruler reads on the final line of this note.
in 2.375
